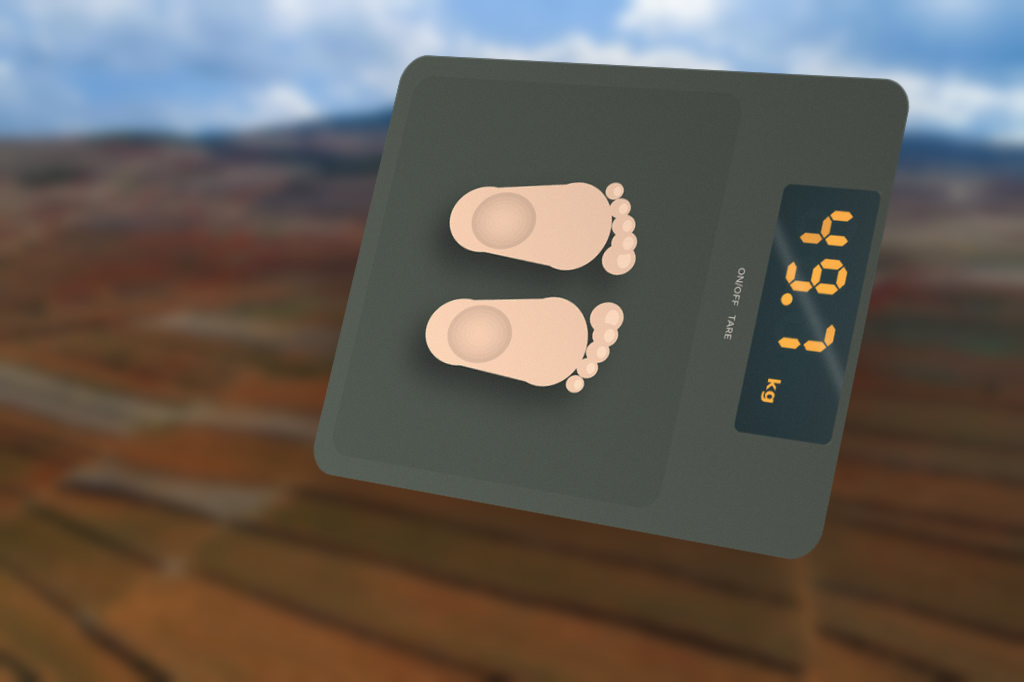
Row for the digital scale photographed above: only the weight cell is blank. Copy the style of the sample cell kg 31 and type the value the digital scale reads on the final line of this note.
kg 49.7
